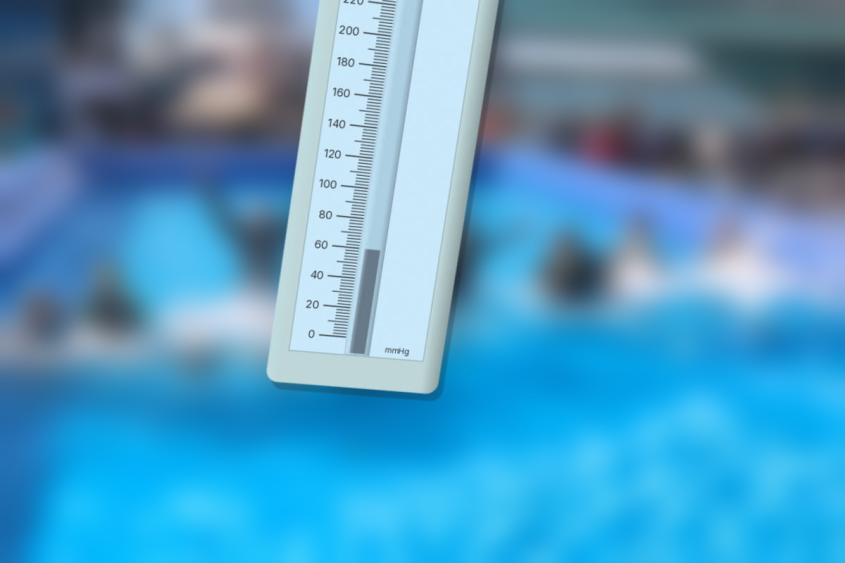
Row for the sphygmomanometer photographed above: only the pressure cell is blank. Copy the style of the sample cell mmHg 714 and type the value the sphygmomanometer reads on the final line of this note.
mmHg 60
